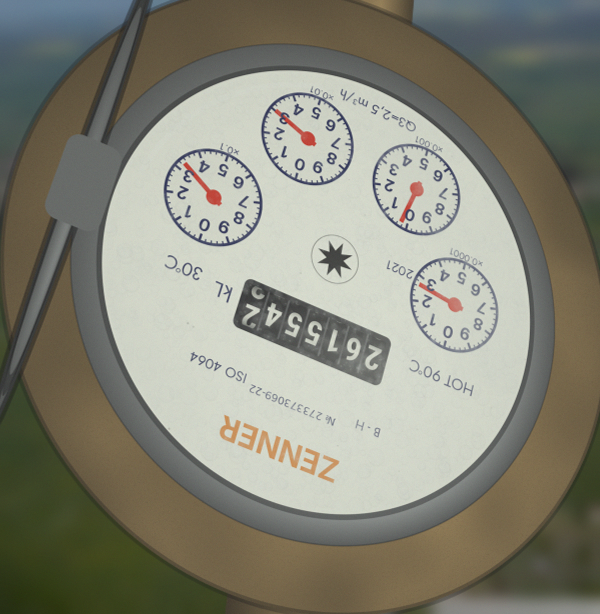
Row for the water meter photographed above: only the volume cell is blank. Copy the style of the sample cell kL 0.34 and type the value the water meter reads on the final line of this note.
kL 2615542.3302
